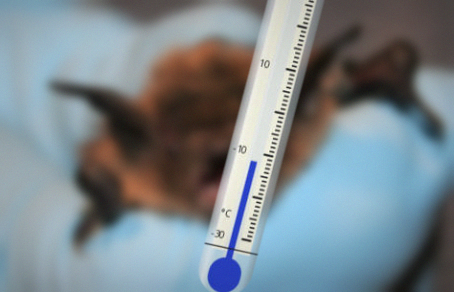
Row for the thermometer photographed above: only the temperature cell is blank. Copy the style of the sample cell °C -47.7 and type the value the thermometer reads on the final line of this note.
°C -12
